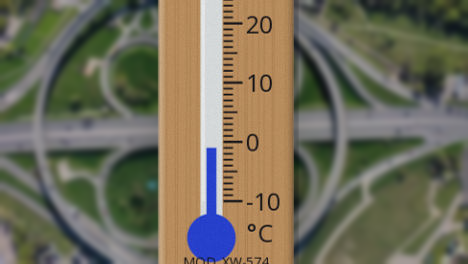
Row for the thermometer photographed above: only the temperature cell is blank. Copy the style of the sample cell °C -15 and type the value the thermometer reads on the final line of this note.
°C -1
